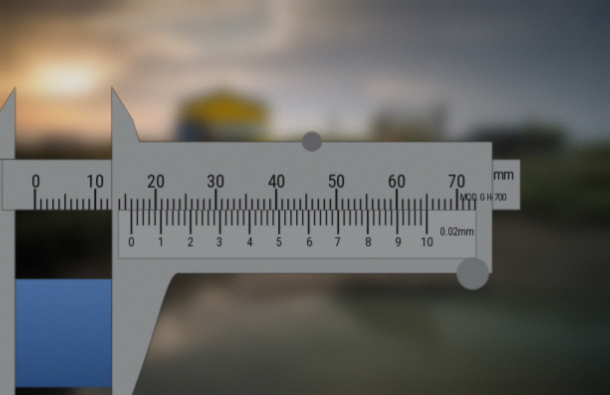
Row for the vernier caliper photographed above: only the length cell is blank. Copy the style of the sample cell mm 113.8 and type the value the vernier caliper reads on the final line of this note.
mm 16.0
